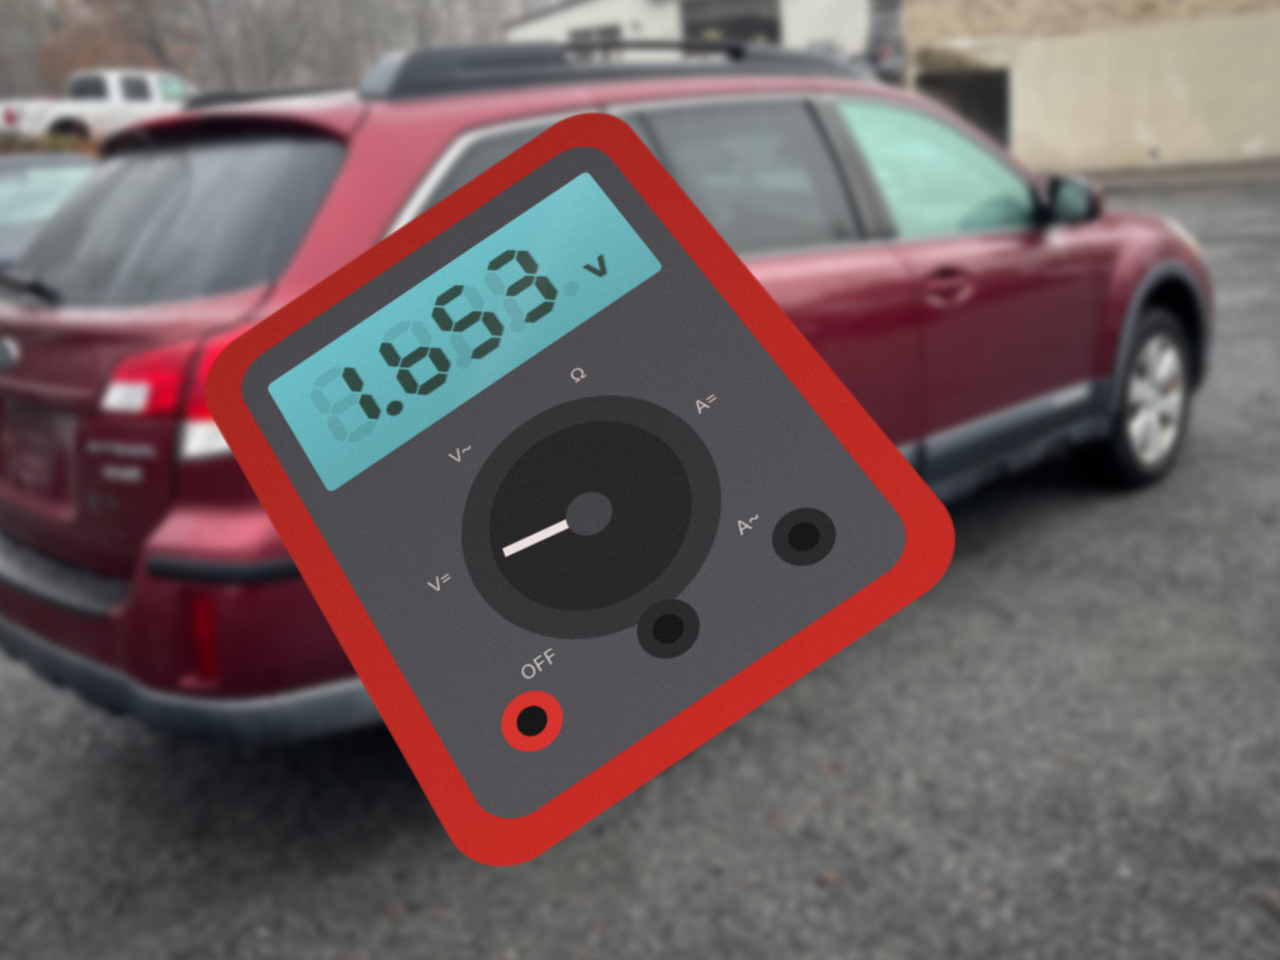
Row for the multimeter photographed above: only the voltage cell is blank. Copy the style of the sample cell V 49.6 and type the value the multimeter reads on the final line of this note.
V 1.653
